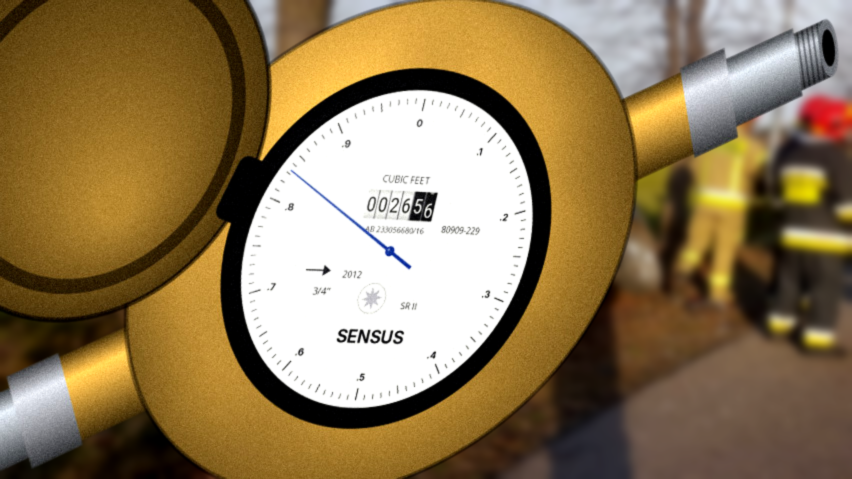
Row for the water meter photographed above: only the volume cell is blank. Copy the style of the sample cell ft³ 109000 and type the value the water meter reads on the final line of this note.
ft³ 2655.83
